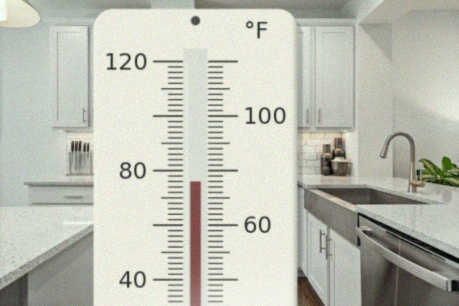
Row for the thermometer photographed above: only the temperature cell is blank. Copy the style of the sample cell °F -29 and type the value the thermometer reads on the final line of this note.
°F 76
